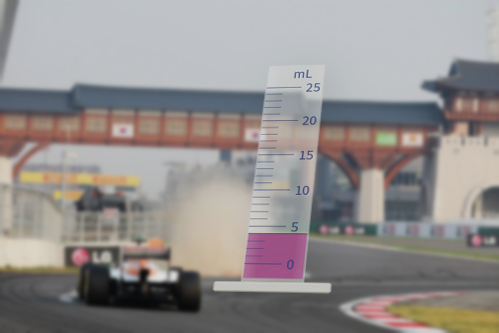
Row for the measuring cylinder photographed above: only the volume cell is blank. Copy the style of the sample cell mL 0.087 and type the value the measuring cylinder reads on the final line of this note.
mL 4
